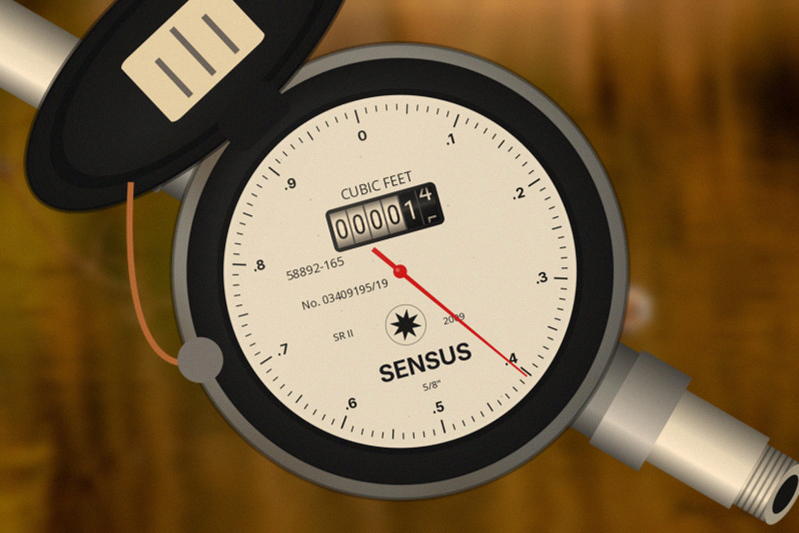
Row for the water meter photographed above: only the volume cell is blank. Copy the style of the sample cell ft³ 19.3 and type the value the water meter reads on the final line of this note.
ft³ 14.40
